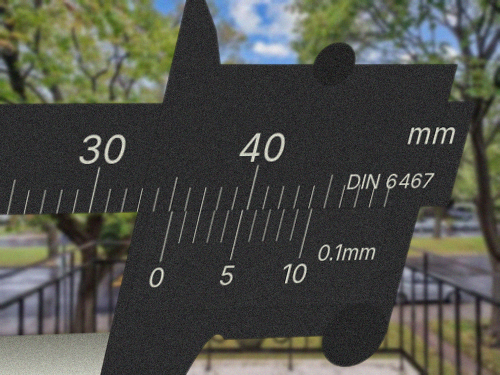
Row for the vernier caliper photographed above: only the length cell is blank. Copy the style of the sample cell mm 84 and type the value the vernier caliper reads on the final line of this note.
mm 35.2
